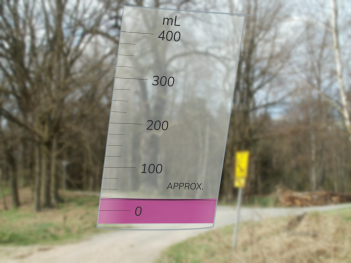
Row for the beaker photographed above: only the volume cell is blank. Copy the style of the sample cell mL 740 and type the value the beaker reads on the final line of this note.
mL 25
